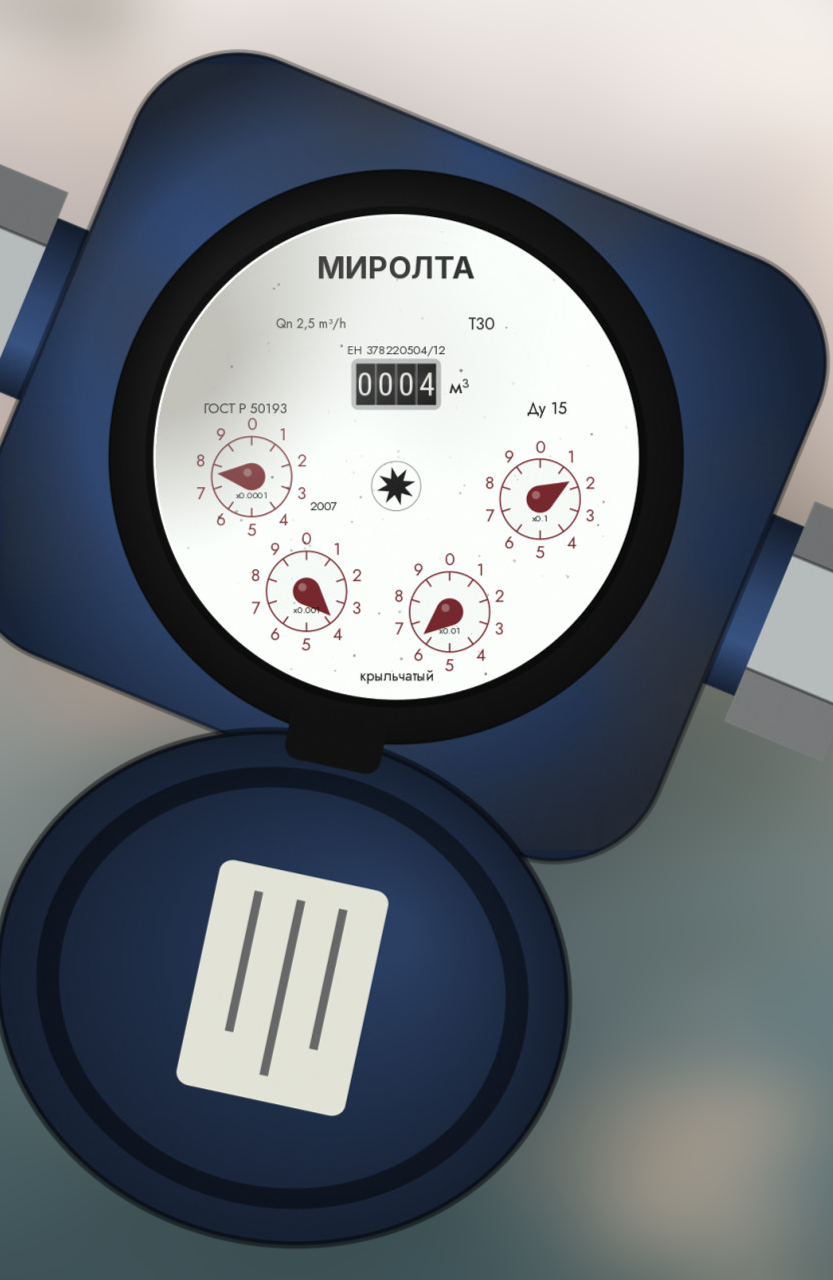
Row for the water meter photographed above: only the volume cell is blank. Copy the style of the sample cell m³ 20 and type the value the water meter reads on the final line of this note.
m³ 4.1637
